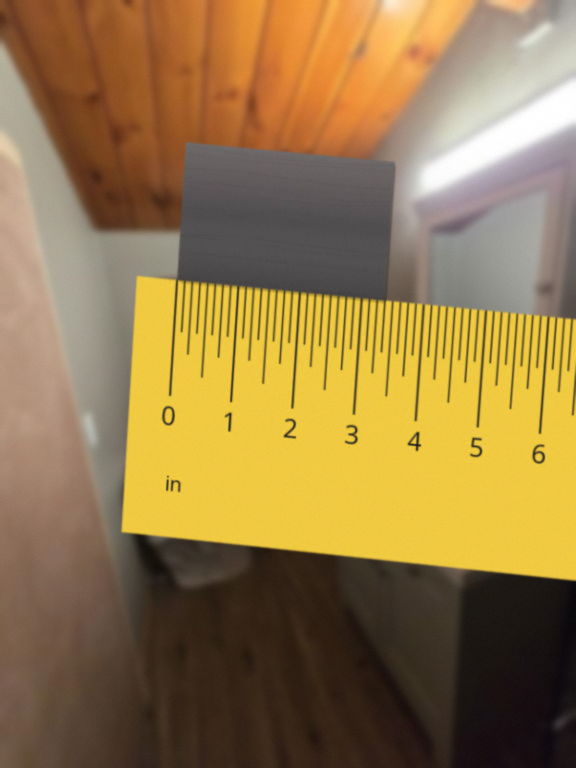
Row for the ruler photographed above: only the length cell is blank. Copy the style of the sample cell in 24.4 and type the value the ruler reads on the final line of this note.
in 3.375
